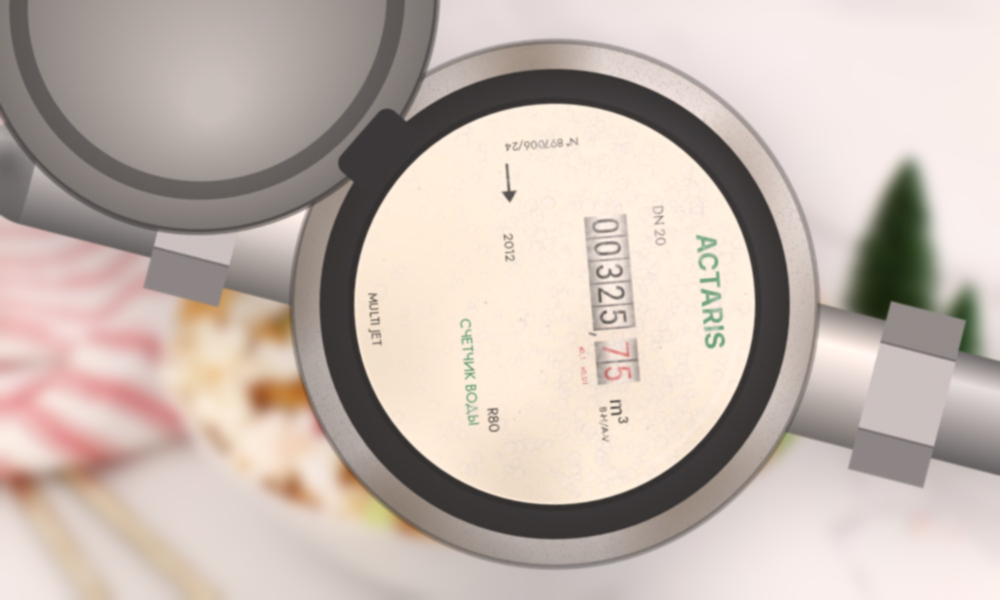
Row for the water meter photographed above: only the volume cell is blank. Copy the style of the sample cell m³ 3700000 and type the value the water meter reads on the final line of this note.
m³ 325.75
